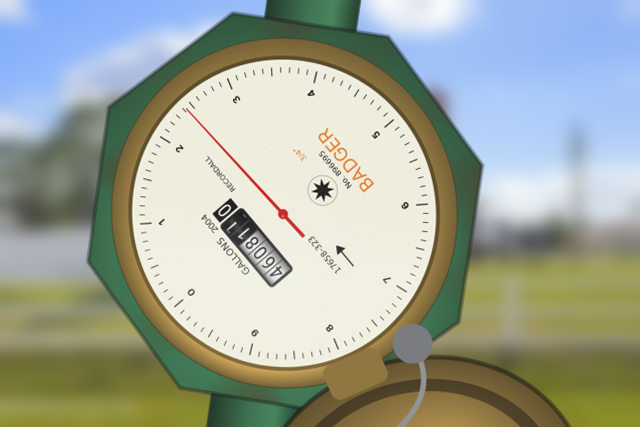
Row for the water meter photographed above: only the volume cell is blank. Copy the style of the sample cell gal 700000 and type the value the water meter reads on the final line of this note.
gal 4608112.4
